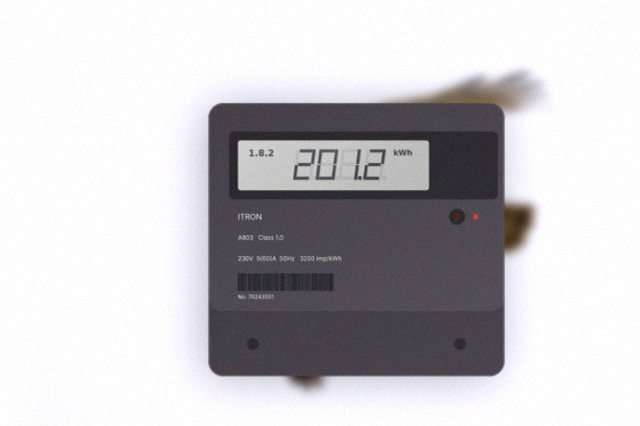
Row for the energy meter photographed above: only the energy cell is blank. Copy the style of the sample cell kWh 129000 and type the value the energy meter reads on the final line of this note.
kWh 201.2
